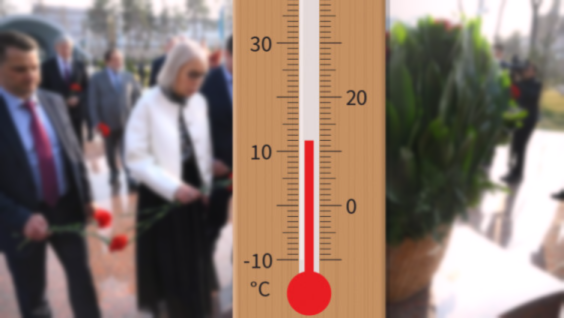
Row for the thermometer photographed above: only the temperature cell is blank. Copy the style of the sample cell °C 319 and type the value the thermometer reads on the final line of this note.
°C 12
